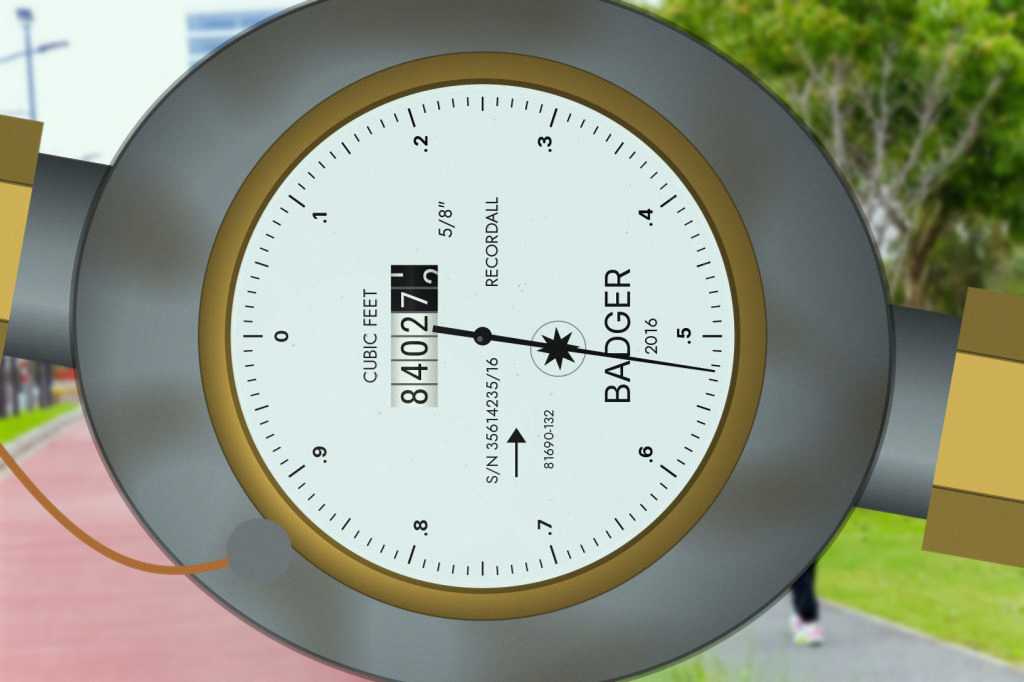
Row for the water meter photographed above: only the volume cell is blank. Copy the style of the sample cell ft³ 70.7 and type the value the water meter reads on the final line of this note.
ft³ 840271.52
